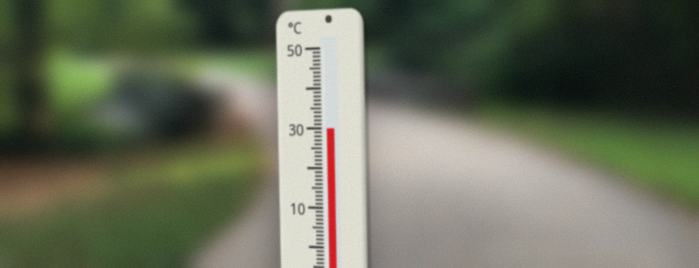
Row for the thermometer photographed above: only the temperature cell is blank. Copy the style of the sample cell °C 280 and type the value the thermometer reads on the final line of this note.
°C 30
